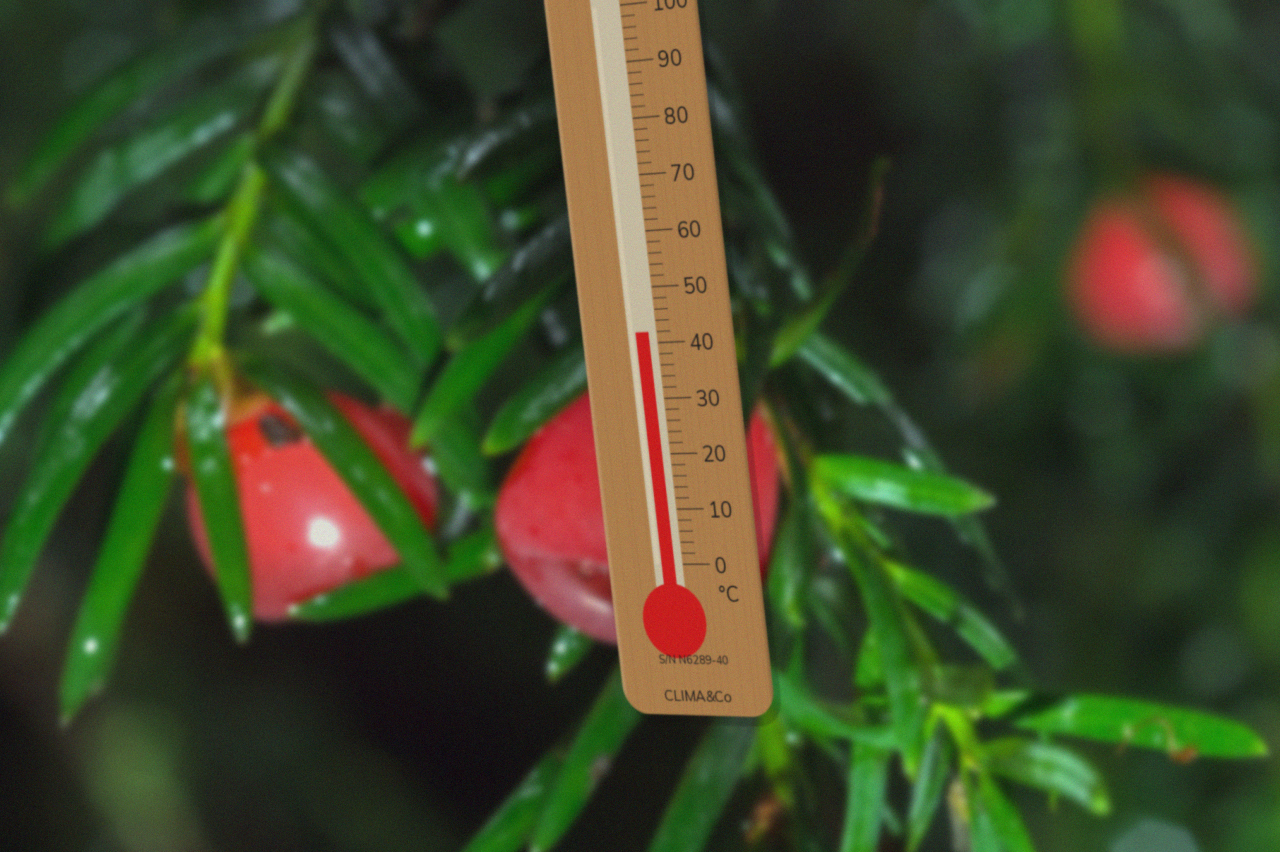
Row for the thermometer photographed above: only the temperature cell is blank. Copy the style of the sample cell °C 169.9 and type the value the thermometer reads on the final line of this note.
°C 42
